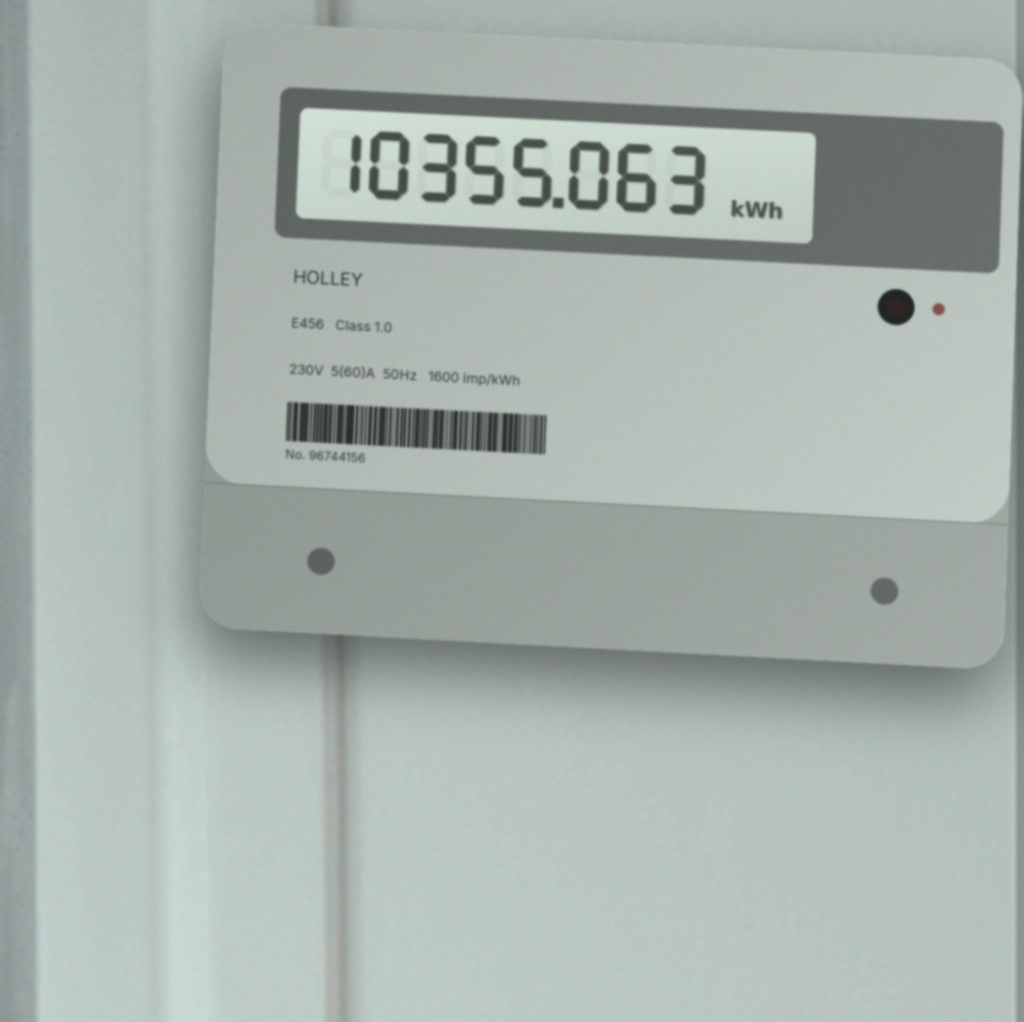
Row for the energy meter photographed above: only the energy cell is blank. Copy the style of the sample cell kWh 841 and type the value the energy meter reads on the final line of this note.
kWh 10355.063
